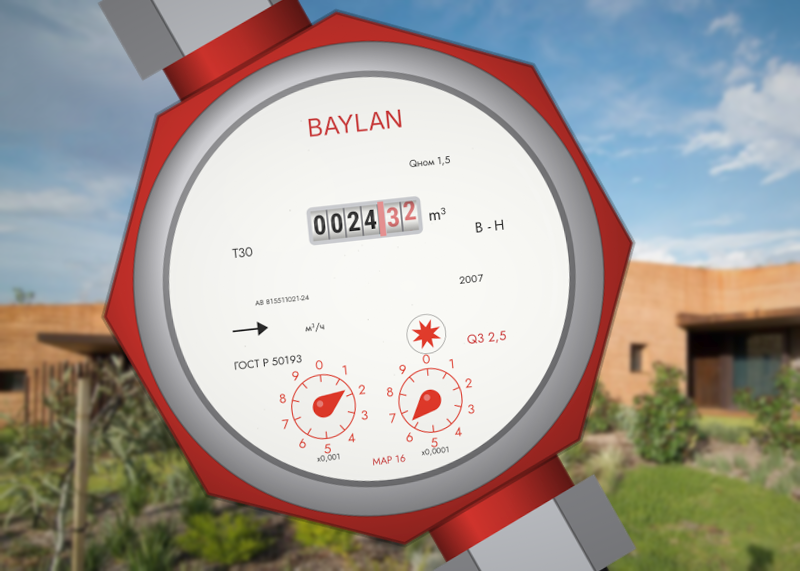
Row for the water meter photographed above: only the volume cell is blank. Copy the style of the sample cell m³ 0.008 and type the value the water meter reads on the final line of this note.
m³ 24.3216
